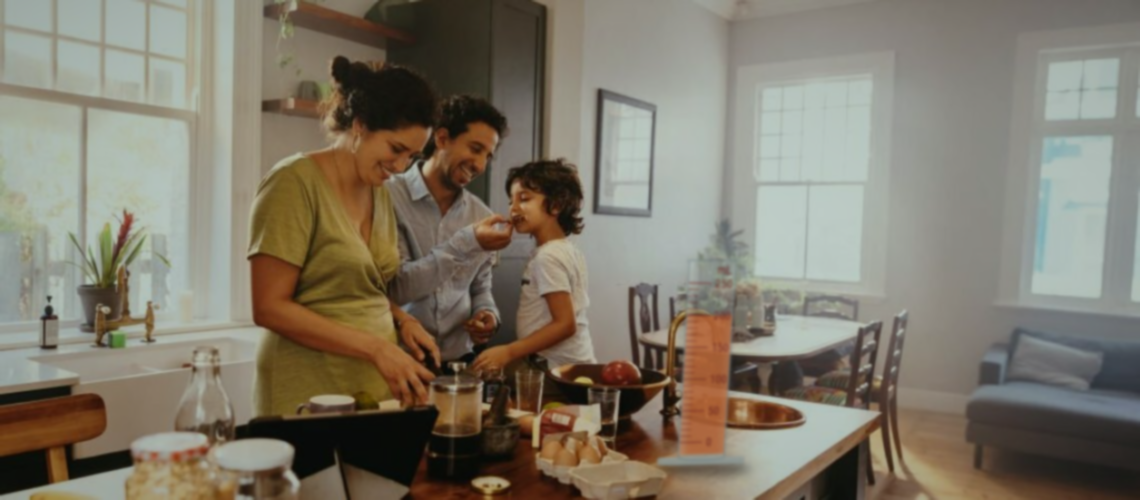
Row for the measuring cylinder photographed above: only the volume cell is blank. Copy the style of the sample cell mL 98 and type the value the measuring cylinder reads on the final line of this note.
mL 200
